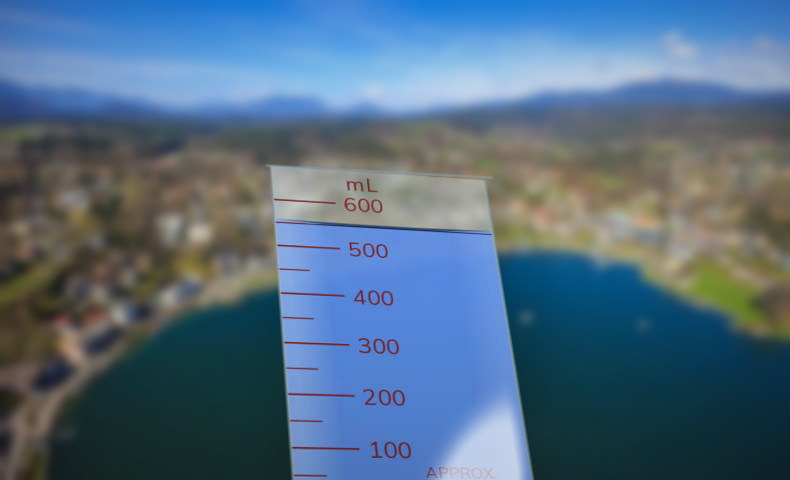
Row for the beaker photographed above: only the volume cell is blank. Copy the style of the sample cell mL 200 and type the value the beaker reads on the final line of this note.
mL 550
